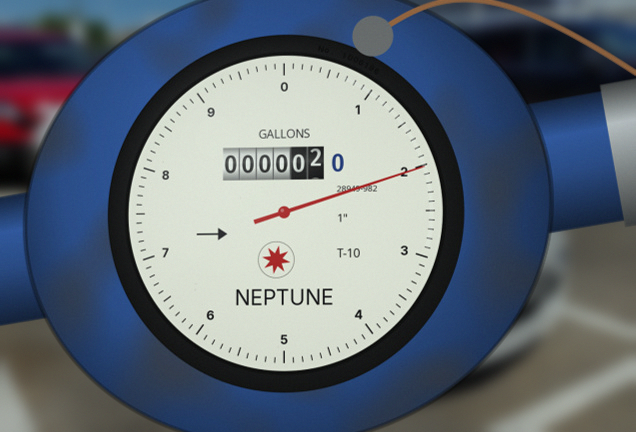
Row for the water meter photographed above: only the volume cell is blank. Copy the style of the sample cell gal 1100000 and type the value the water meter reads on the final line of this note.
gal 22.0
